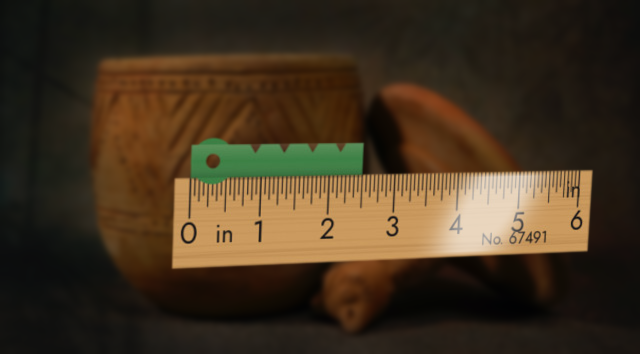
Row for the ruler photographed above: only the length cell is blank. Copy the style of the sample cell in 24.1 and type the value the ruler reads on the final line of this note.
in 2.5
